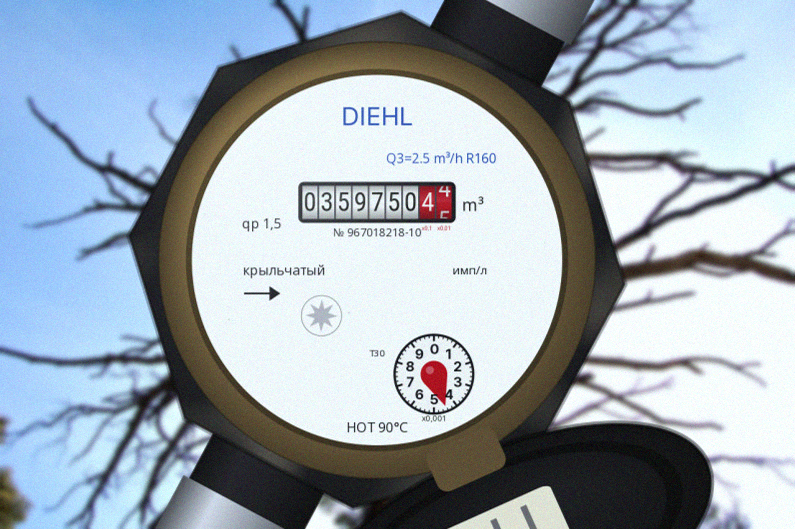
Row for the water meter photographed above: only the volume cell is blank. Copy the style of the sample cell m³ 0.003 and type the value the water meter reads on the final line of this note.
m³ 359750.444
